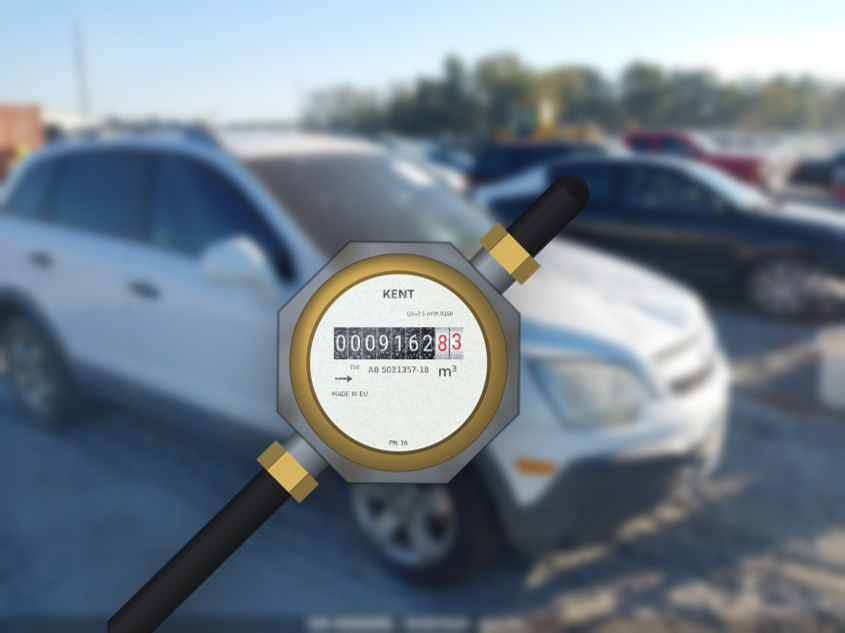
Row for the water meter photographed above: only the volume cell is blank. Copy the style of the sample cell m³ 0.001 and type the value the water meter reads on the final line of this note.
m³ 9162.83
